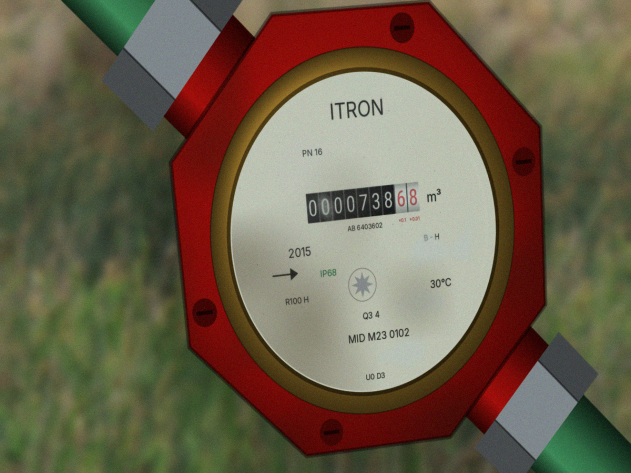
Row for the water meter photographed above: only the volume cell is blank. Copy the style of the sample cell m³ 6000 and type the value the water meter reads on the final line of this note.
m³ 738.68
